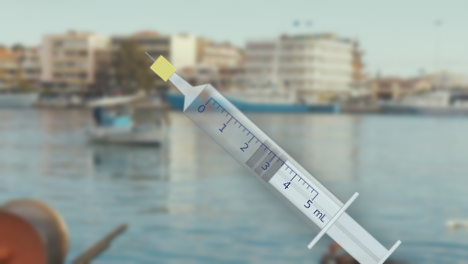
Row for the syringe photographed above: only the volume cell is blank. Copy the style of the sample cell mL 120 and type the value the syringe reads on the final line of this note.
mL 2.4
